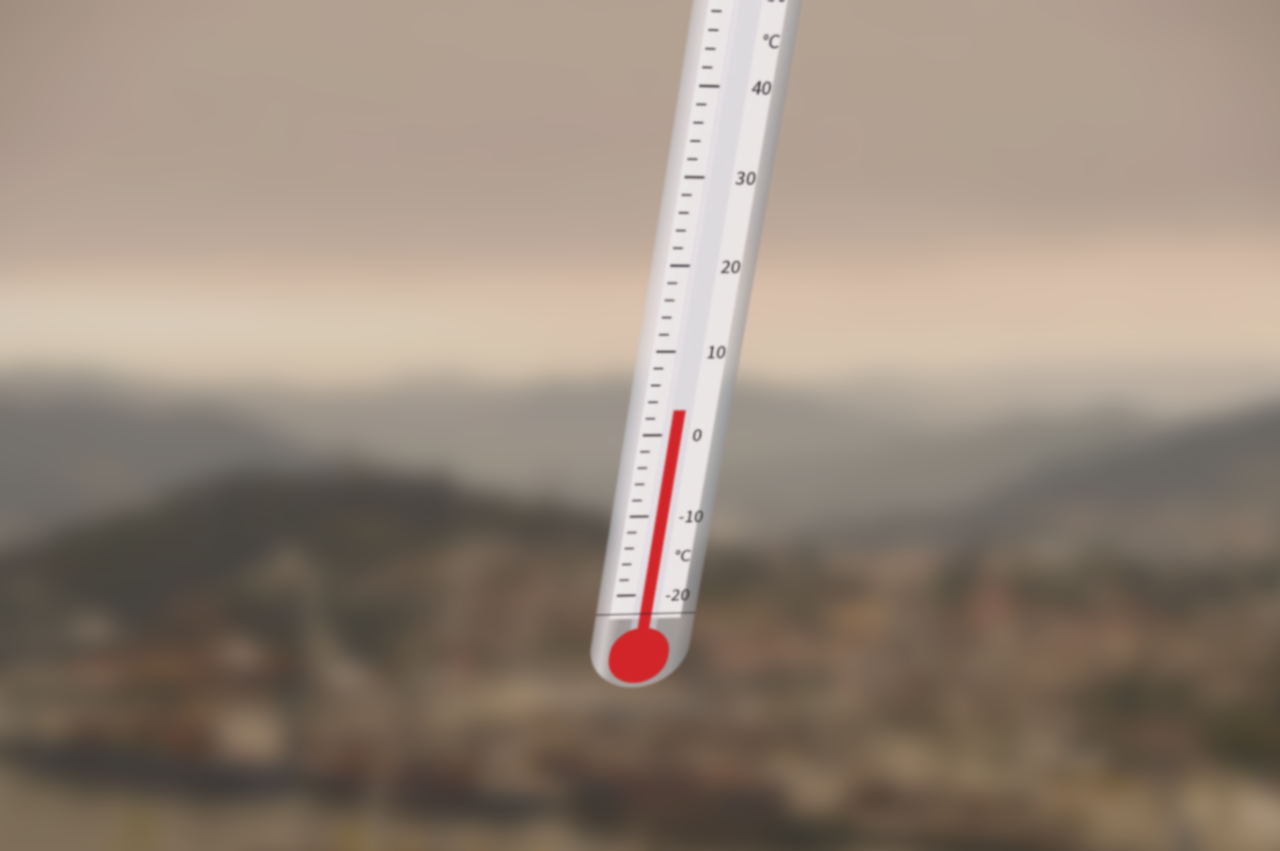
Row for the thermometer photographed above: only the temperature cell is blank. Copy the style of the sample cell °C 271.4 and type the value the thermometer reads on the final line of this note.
°C 3
